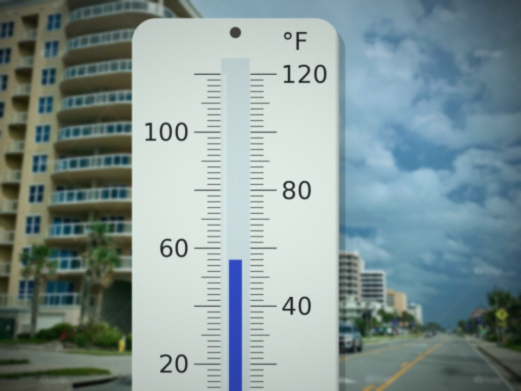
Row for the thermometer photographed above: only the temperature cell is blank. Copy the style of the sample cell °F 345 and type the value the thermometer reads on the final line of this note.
°F 56
